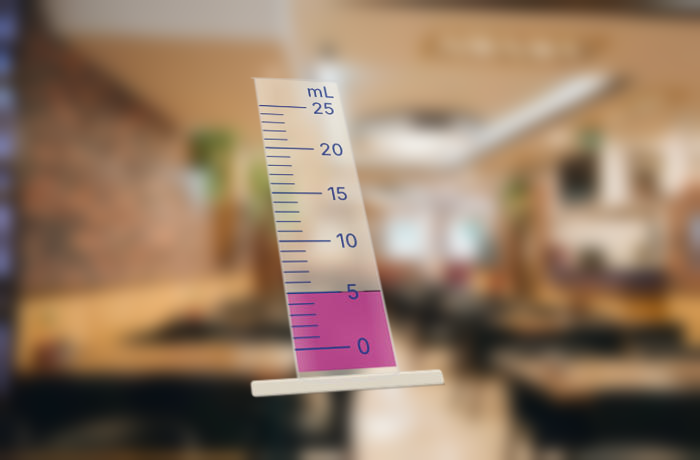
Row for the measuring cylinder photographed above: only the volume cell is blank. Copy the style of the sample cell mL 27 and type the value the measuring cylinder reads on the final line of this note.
mL 5
